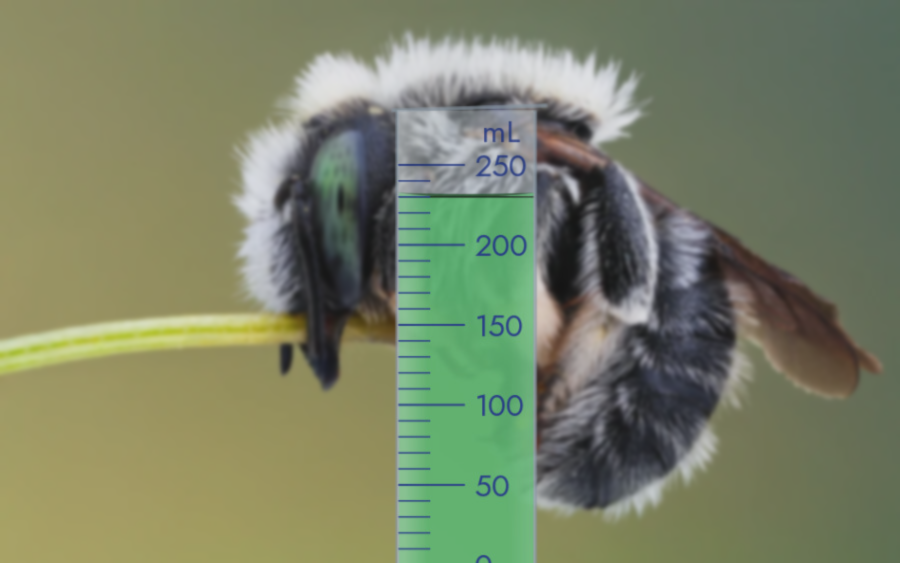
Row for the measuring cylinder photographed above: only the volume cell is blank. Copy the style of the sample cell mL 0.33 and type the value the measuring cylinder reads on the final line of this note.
mL 230
